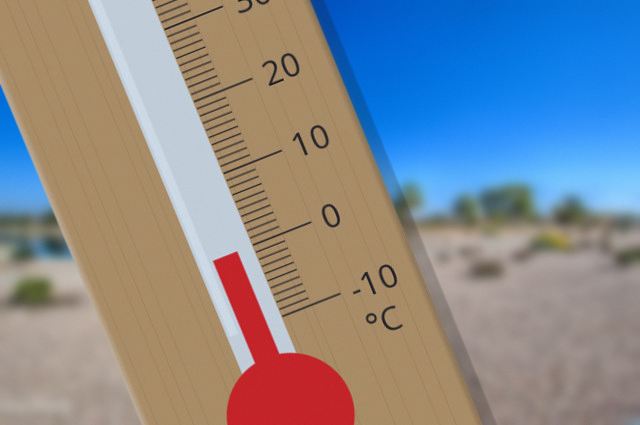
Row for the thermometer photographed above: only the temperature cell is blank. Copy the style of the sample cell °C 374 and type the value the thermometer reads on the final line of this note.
°C 0
